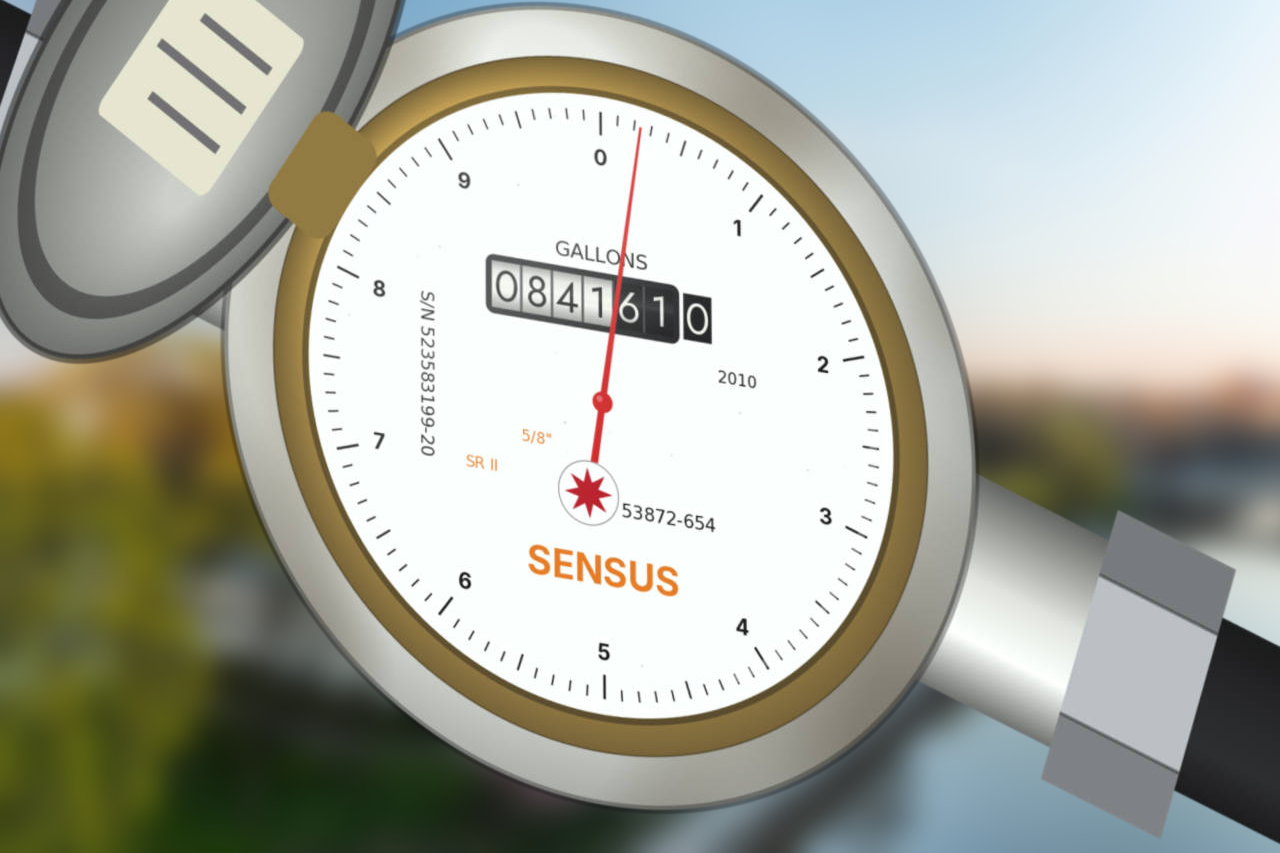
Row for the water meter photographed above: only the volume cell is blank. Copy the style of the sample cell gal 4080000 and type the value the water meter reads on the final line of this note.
gal 841610.2
